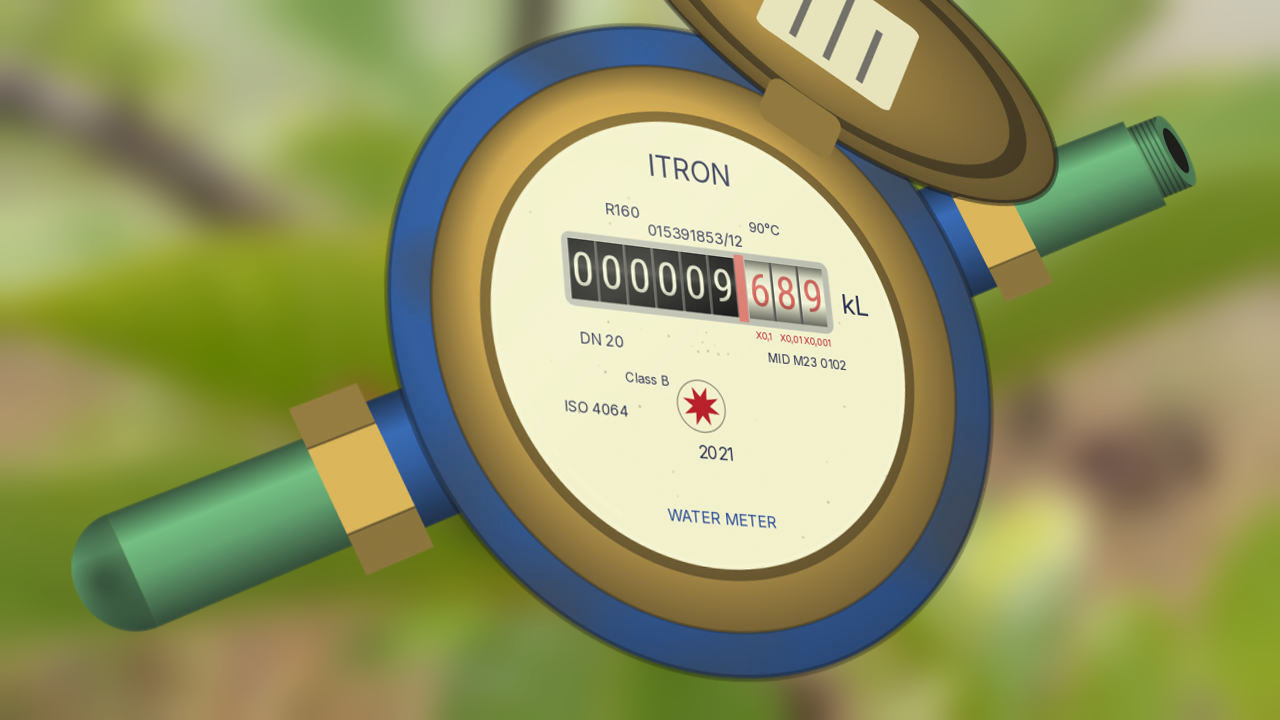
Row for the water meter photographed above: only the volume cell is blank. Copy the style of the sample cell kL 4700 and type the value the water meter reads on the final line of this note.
kL 9.689
